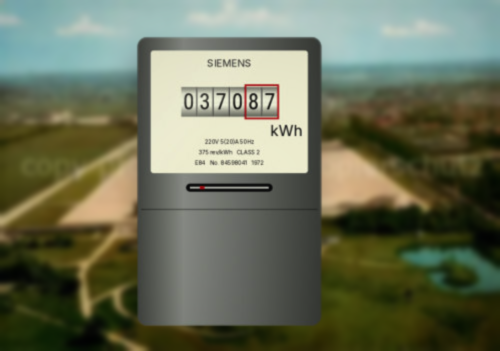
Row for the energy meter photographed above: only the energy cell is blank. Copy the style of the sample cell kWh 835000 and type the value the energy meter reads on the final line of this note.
kWh 370.87
